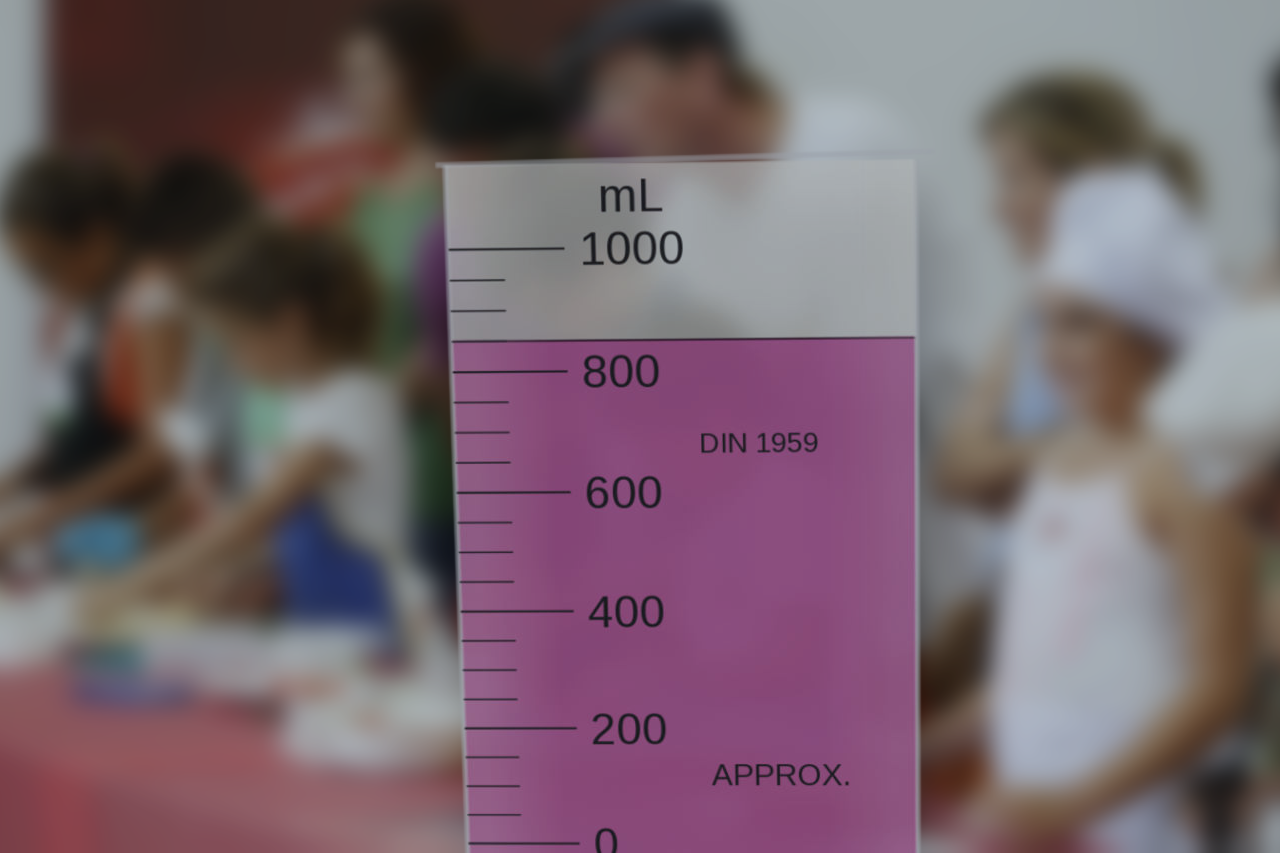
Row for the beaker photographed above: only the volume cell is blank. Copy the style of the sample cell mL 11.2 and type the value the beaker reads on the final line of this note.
mL 850
